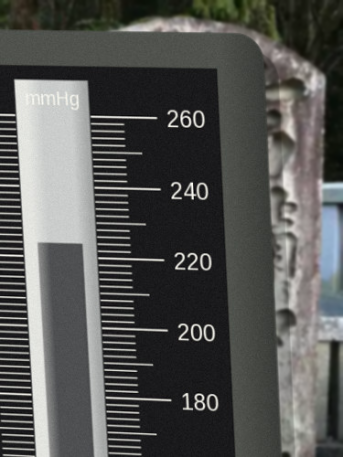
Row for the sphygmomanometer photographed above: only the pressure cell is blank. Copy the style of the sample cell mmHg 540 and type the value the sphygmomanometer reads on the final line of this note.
mmHg 224
